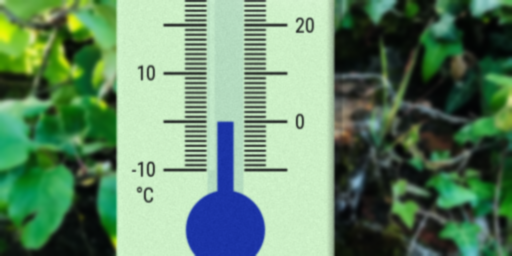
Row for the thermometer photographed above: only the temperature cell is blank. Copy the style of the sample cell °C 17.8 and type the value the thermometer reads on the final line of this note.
°C 0
